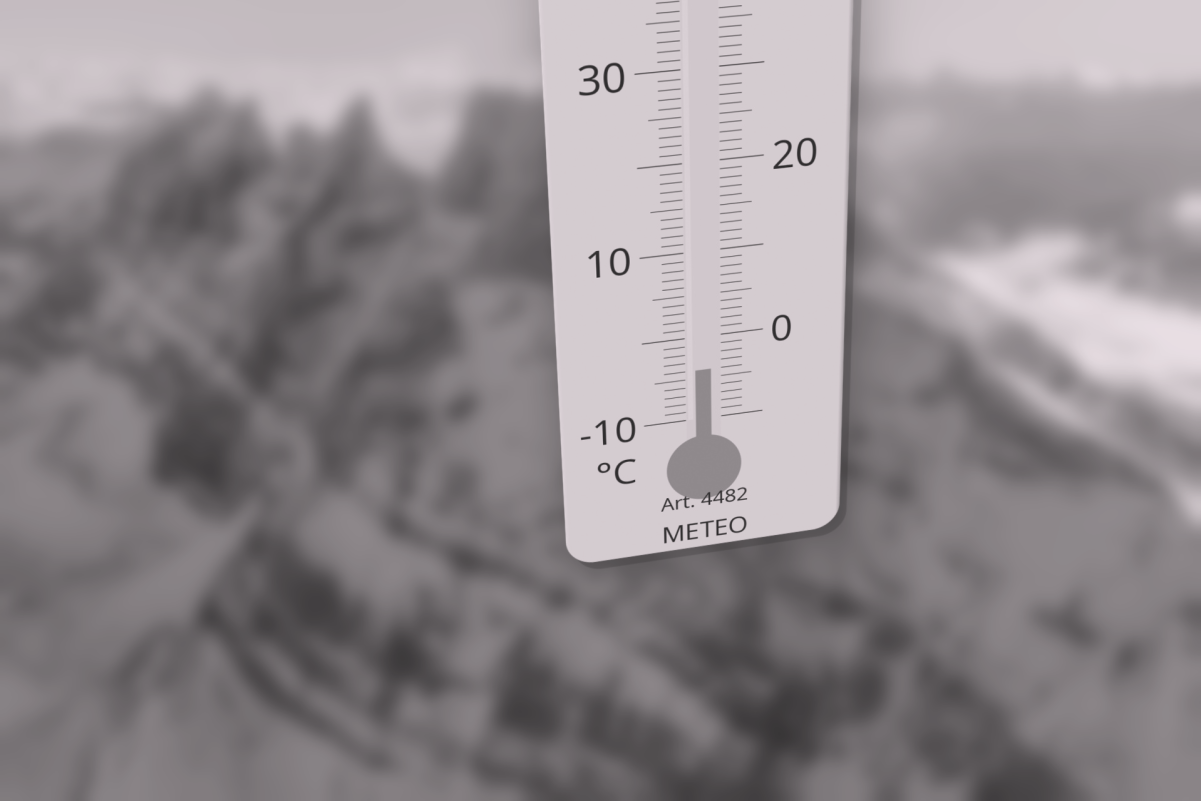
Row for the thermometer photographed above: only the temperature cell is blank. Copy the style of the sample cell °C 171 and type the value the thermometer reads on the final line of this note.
°C -4
